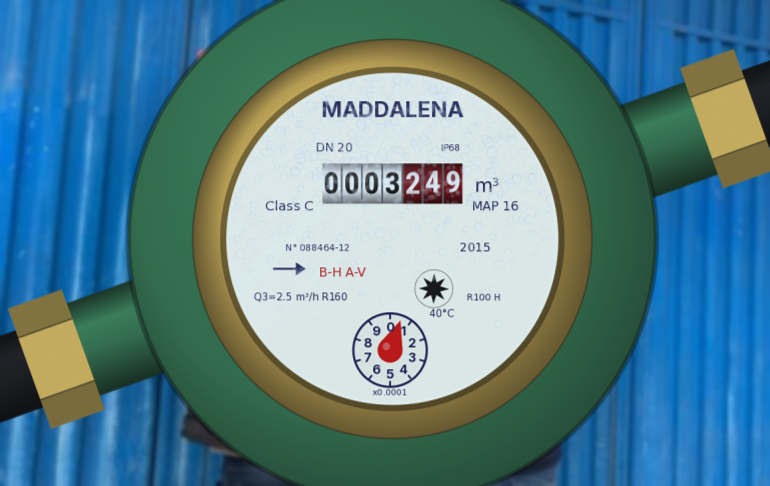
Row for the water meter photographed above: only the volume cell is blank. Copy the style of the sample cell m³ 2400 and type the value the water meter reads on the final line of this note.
m³ 3.2490
